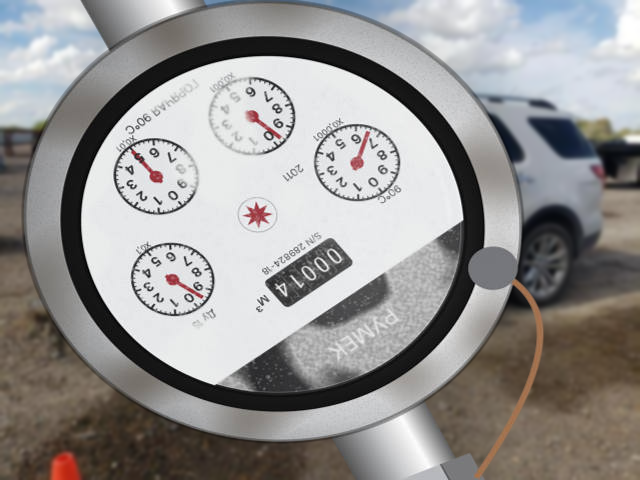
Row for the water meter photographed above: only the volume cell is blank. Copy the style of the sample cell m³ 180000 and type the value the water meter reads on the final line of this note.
m³ 13.9496
